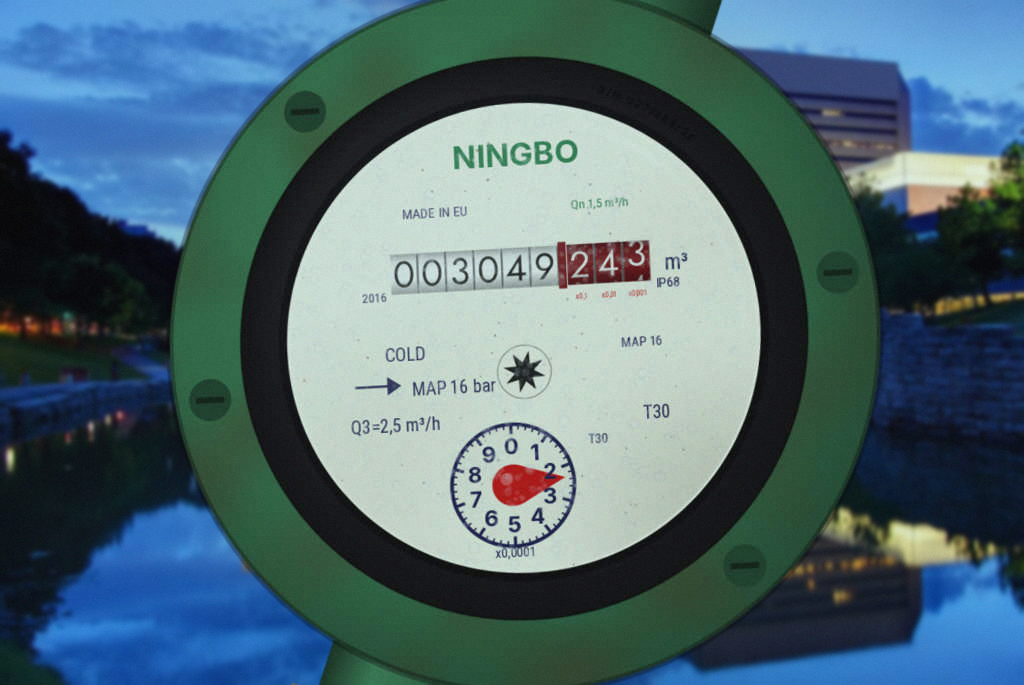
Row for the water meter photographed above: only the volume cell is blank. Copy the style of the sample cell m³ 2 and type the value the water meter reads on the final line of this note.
m³ 3049.2432
